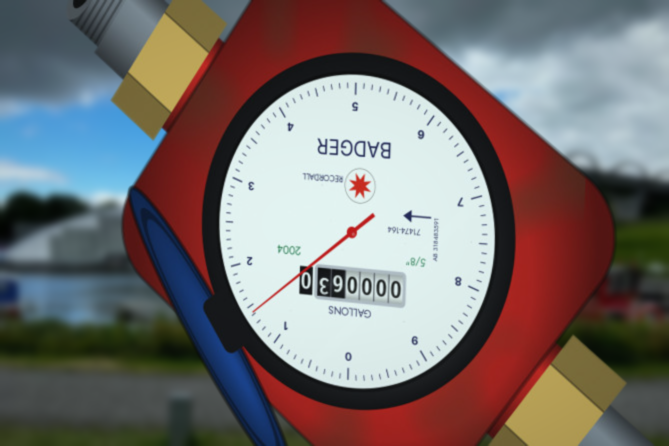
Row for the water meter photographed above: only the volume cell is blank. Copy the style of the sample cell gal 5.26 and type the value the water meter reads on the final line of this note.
gal 631.4
